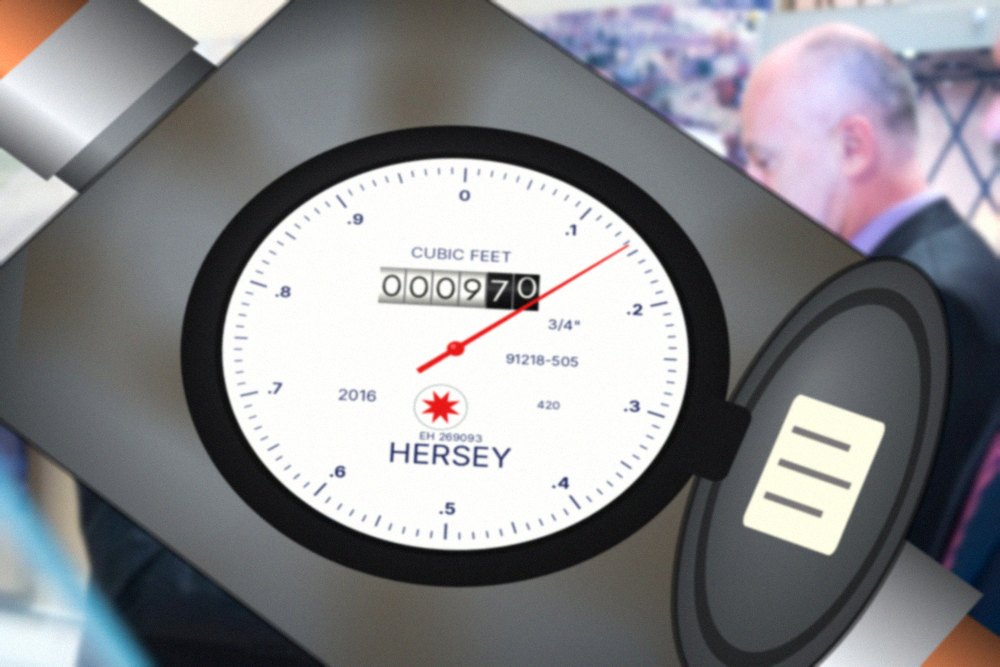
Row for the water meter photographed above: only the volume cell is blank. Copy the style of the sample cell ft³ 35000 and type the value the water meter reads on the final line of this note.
ft³ 970.14
